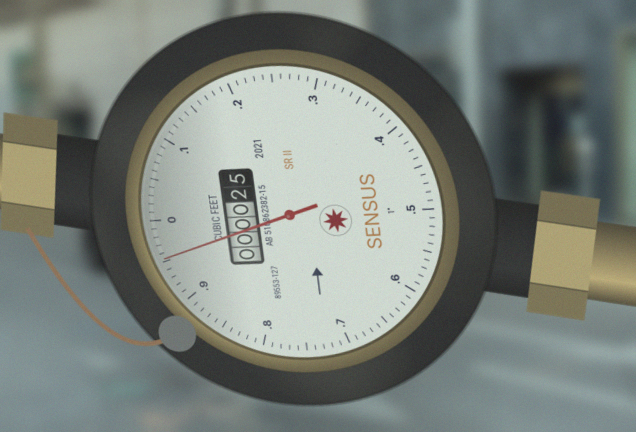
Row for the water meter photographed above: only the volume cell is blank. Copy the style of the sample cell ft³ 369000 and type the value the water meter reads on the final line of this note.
ft³ 24.95
